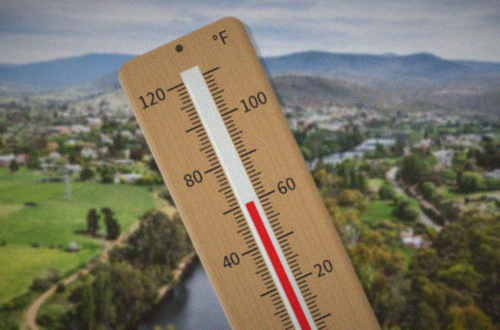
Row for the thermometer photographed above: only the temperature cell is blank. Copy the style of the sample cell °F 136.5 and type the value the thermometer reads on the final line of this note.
°F 60
